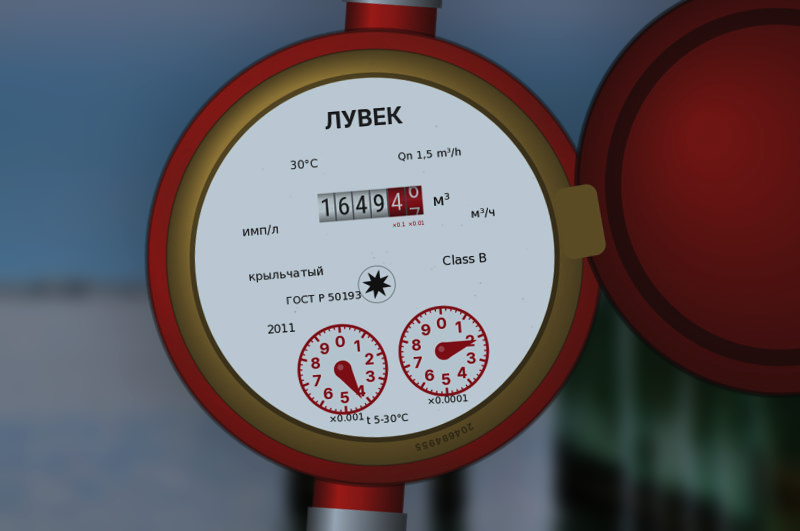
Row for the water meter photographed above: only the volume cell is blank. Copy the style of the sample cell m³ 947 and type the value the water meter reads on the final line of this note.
m³ 1649.4642
